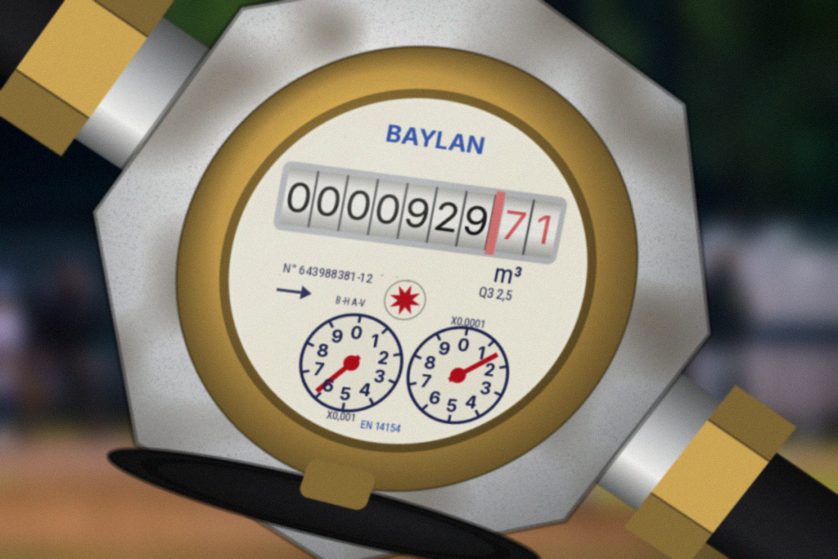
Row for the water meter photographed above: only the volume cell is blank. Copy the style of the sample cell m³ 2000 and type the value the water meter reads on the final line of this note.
m³ 929.7161
